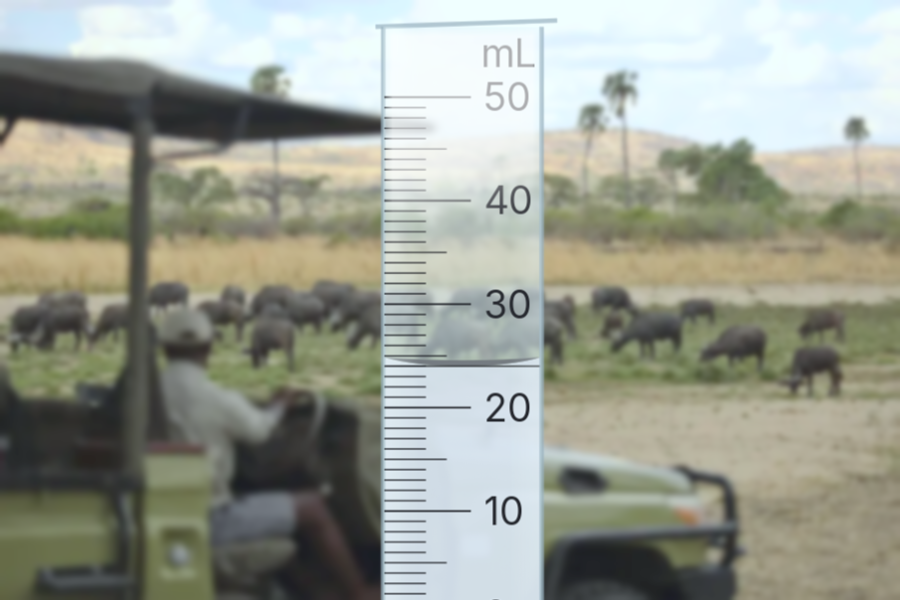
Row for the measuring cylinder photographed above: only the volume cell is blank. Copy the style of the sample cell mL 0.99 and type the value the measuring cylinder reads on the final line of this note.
mL 24
